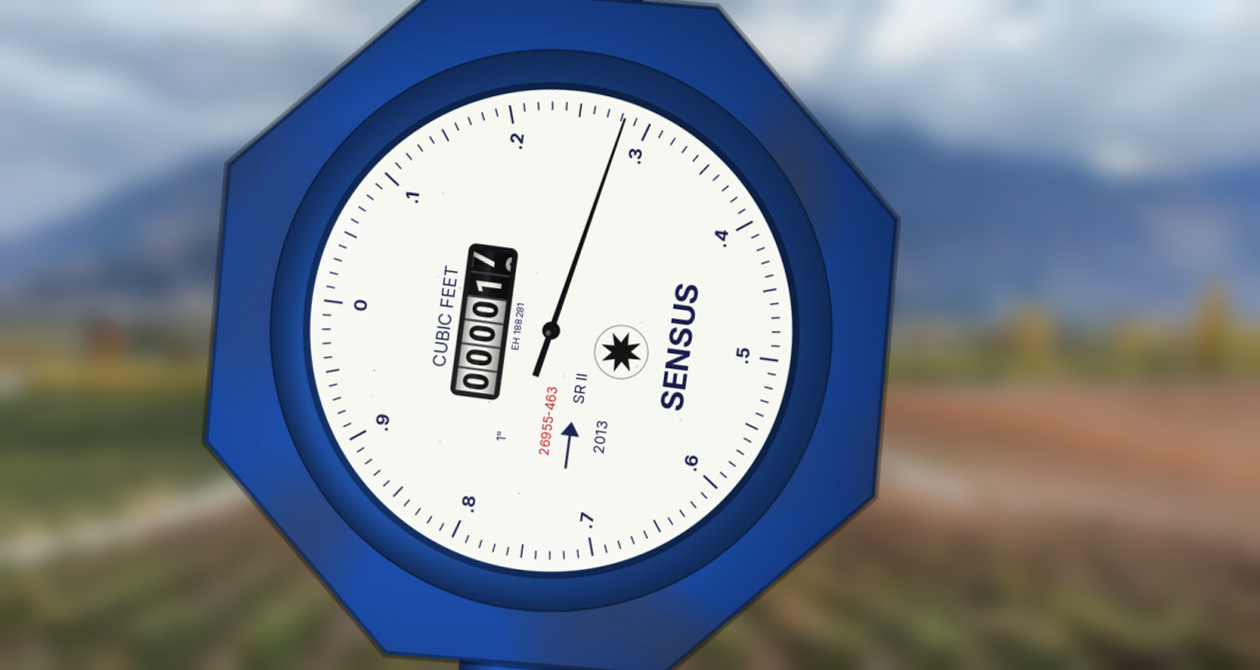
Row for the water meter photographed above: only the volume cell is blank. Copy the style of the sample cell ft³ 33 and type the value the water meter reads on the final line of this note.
ft³ 17.28
